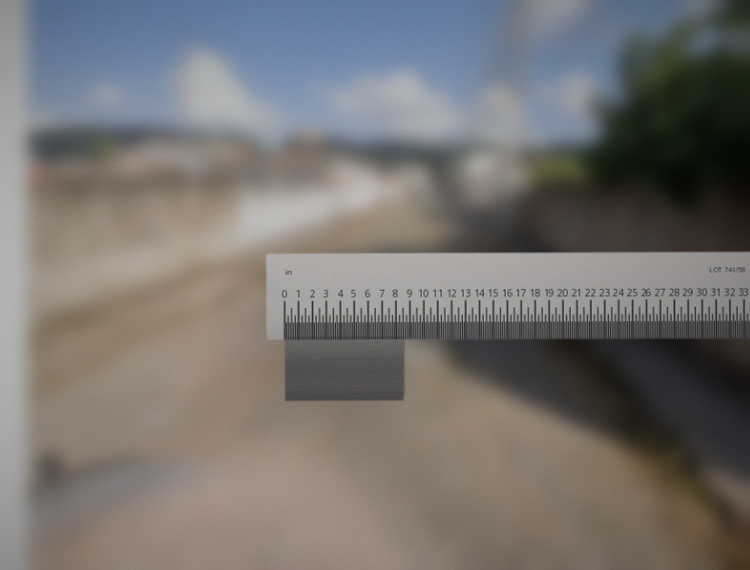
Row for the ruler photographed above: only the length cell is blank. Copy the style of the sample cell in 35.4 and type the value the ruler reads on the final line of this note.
in 8.5
